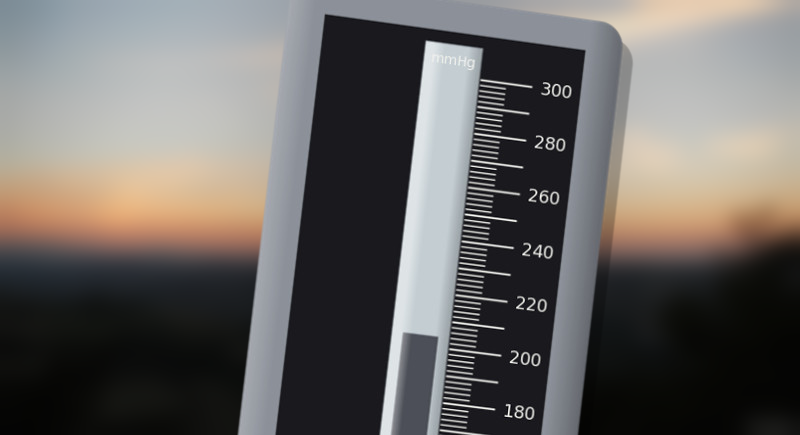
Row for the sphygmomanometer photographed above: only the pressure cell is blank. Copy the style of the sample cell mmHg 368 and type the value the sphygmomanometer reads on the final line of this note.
mmHg 204
